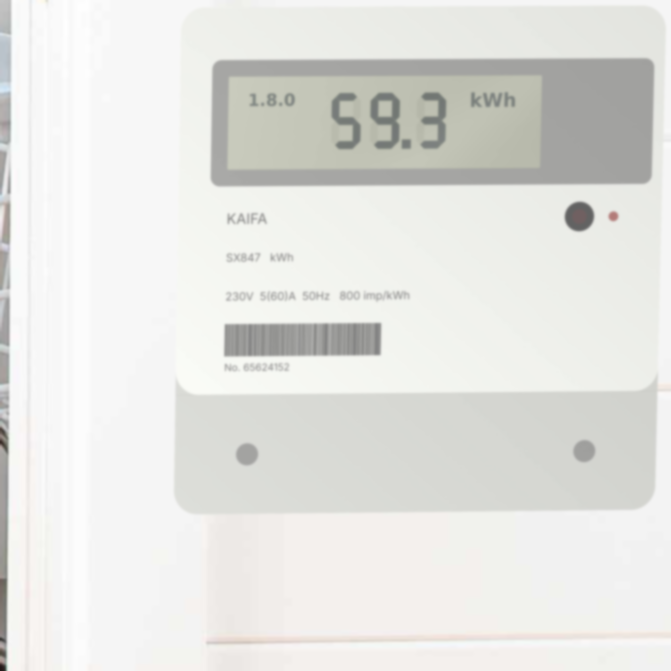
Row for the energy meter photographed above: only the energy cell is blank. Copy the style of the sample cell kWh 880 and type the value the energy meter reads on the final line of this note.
kWh 59.3
